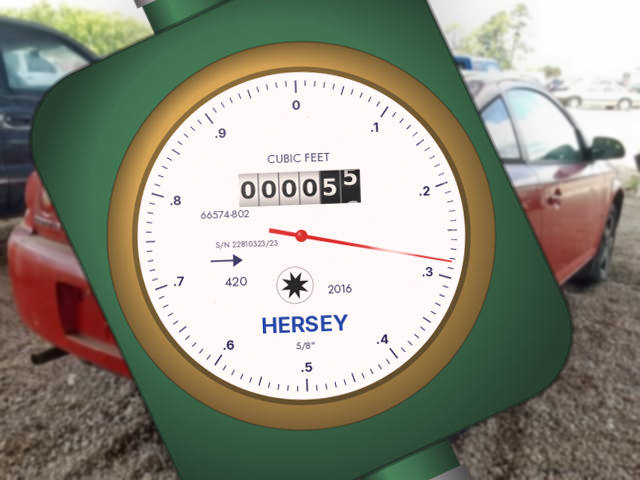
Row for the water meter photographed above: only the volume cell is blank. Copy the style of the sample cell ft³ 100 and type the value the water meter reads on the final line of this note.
ft³ 55.28
